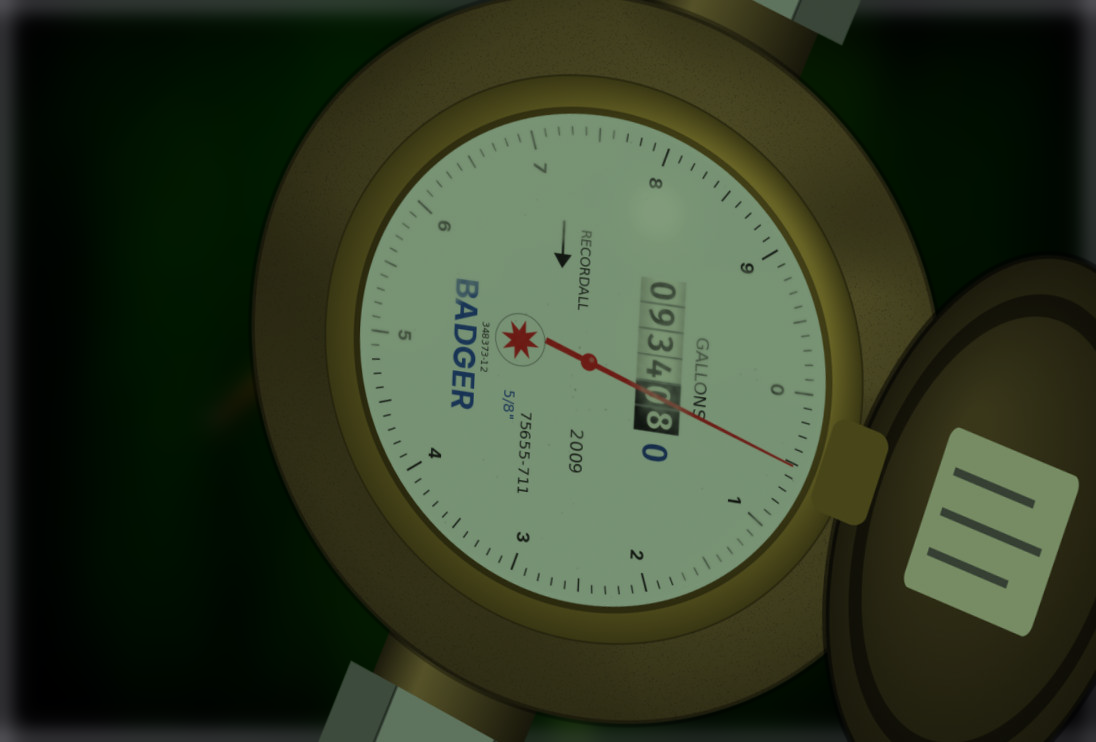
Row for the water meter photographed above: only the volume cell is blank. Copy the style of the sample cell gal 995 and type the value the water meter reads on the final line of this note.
gal 934080.5
